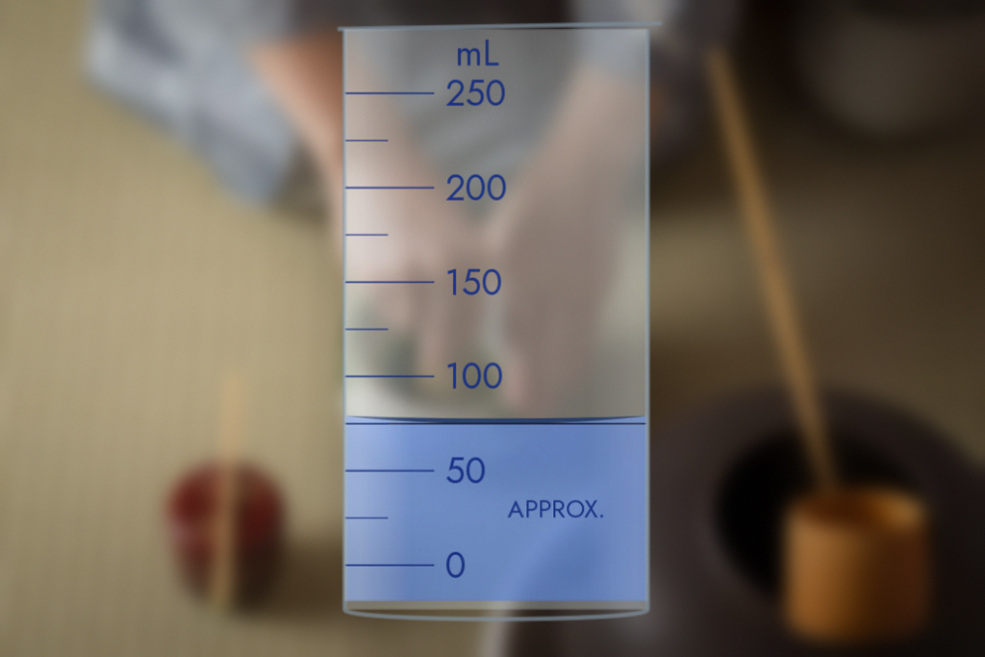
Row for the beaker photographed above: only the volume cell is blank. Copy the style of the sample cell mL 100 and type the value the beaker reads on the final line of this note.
mL 75
